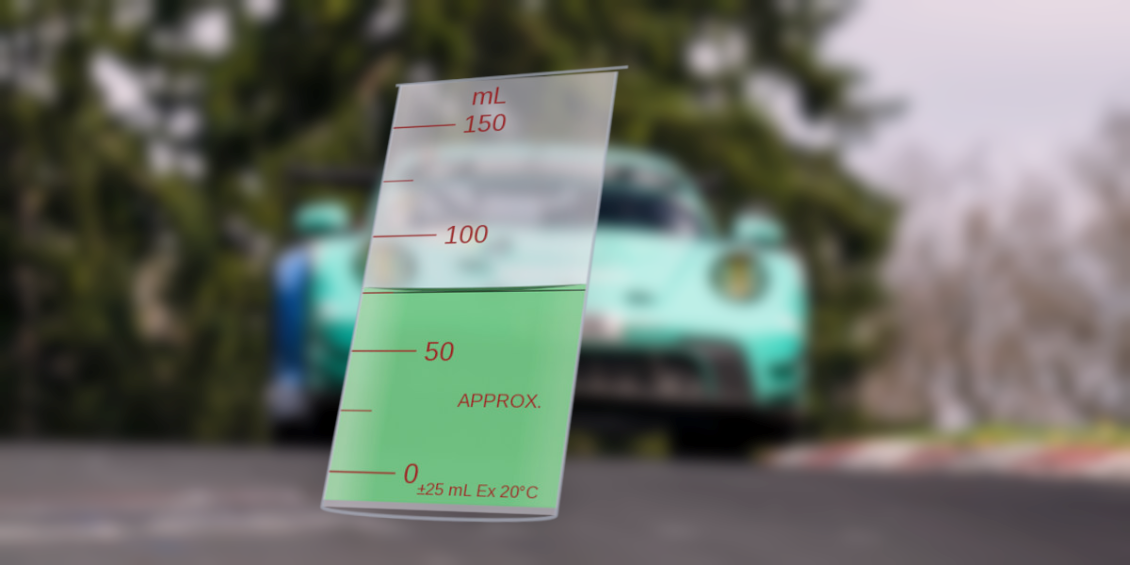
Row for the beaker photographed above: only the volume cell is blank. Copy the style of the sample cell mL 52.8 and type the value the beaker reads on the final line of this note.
mL 75
